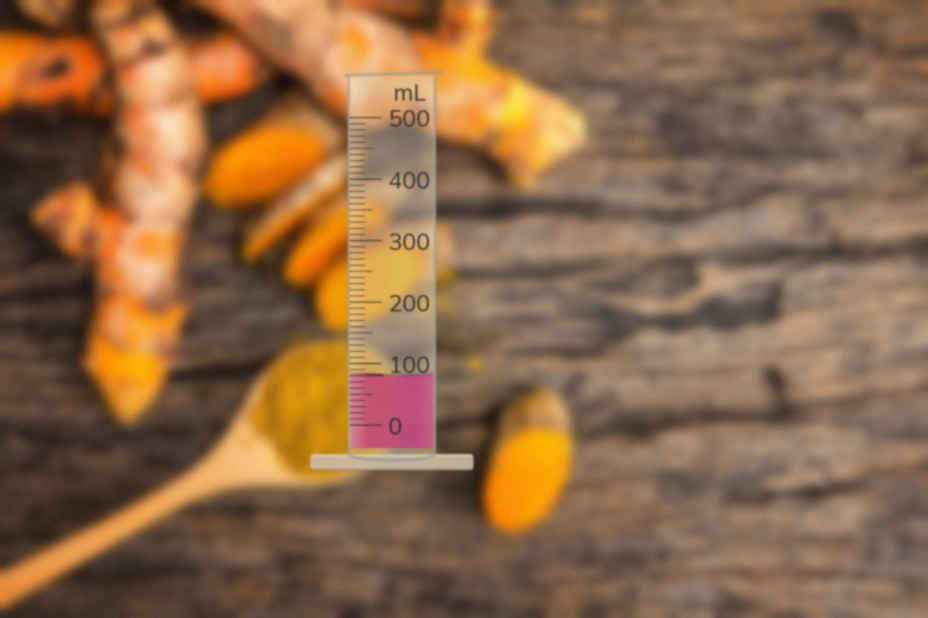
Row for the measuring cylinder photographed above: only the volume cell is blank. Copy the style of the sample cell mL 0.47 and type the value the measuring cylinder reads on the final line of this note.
mL 80
